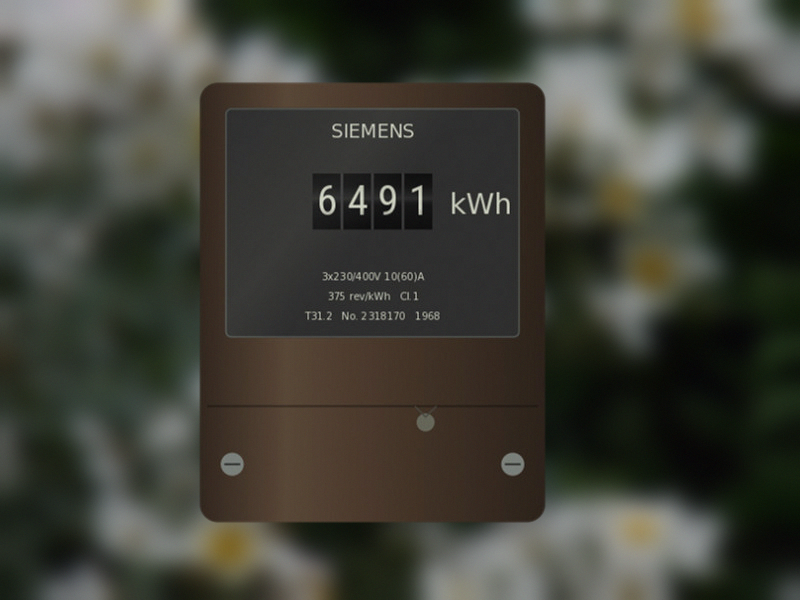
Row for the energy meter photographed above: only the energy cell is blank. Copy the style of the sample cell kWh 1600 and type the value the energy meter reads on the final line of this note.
kWh 6491
